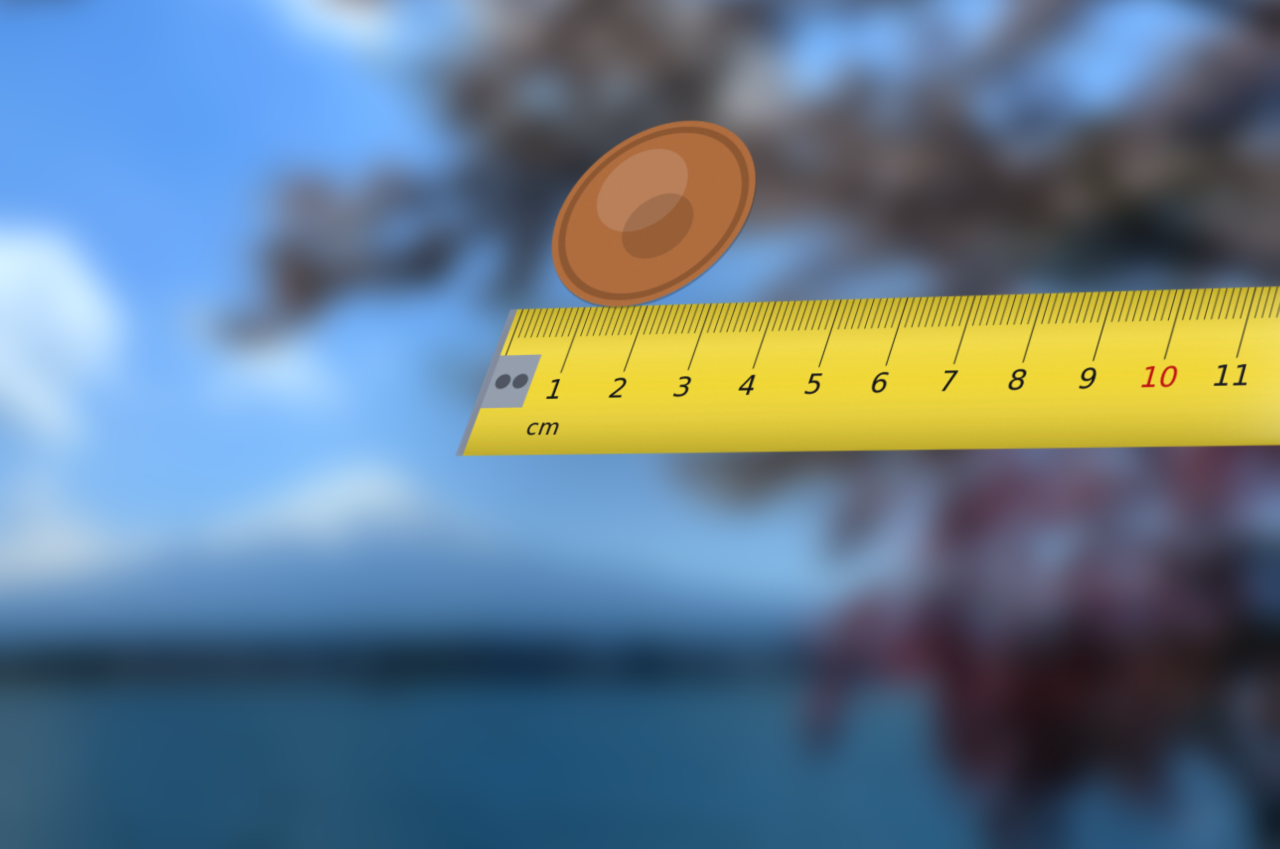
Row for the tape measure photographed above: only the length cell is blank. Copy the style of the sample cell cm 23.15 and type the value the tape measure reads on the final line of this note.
cm 3.1
